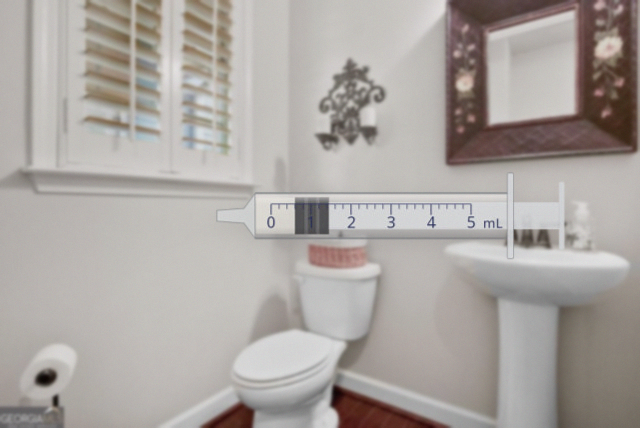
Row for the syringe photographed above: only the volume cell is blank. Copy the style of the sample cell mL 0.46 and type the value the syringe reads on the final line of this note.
mL 0.6
